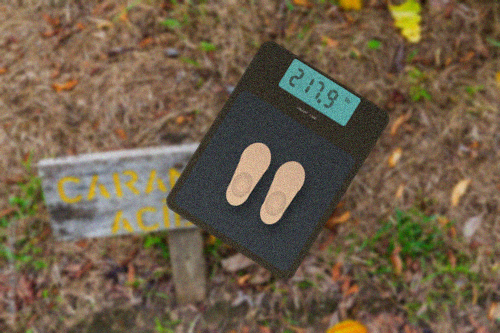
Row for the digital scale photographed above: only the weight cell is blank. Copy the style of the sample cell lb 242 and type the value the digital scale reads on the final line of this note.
lb 217.9
